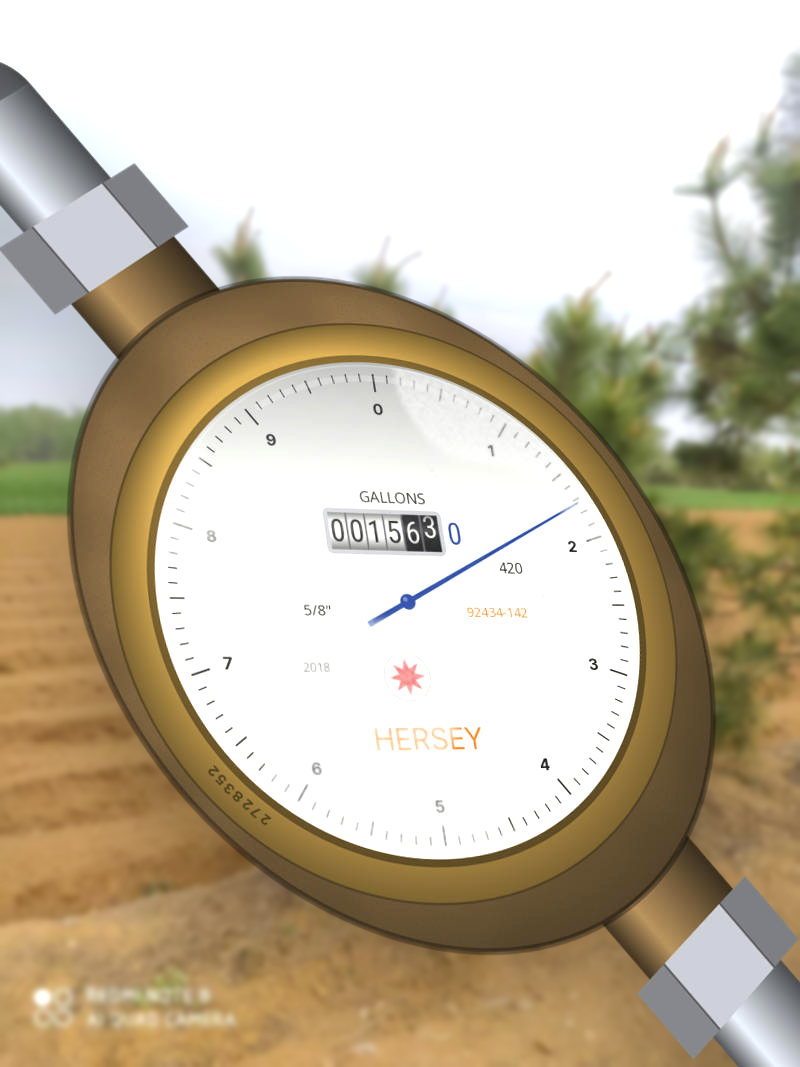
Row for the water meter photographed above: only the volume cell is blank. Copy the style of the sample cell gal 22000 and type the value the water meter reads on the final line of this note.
gal 15631.7
